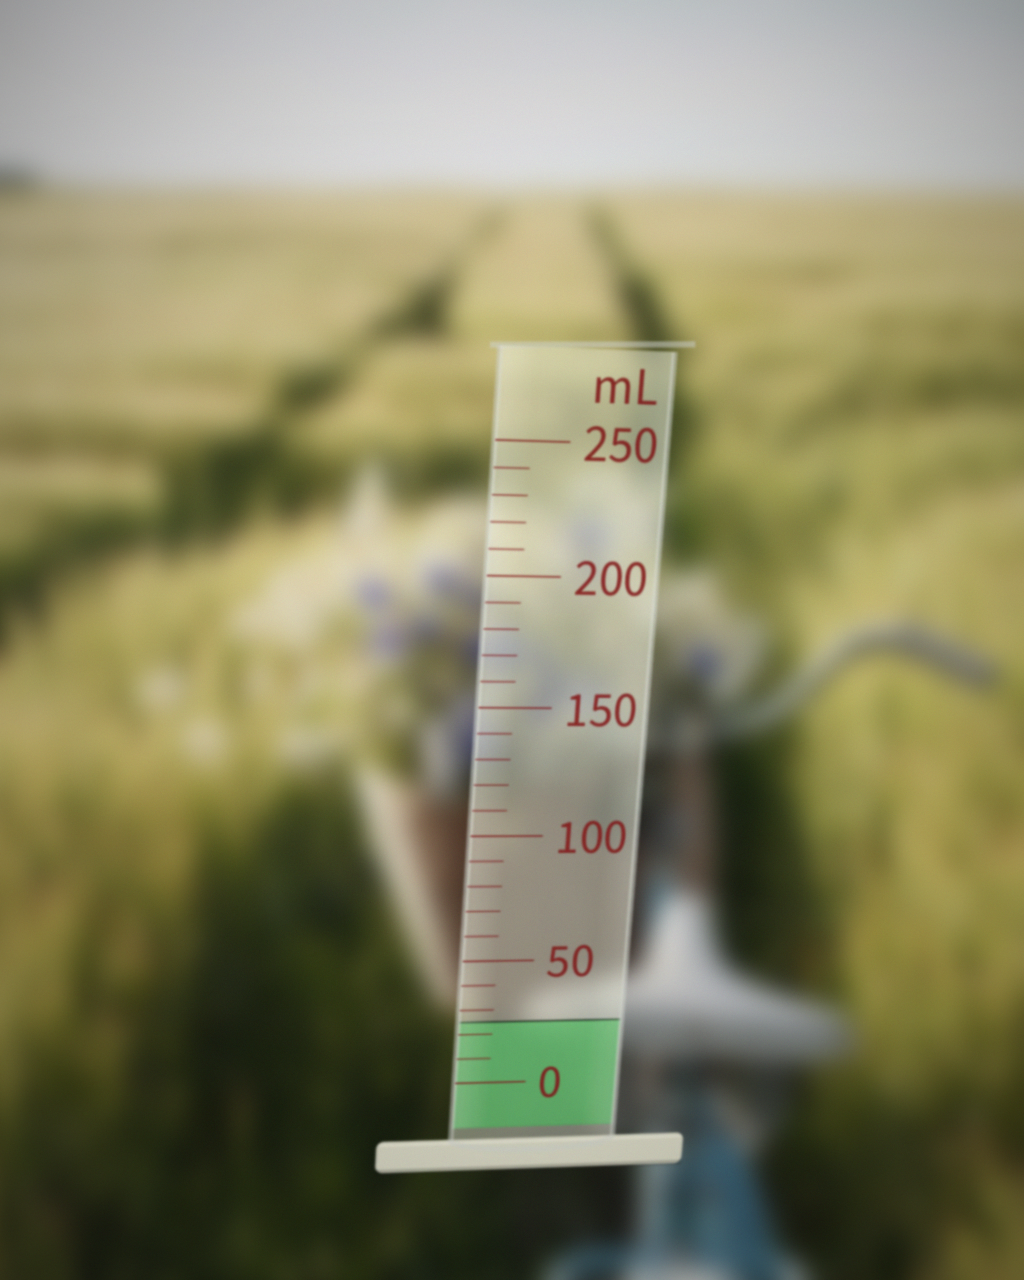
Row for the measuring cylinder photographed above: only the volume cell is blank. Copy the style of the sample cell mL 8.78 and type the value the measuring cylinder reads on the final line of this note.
mL 25
